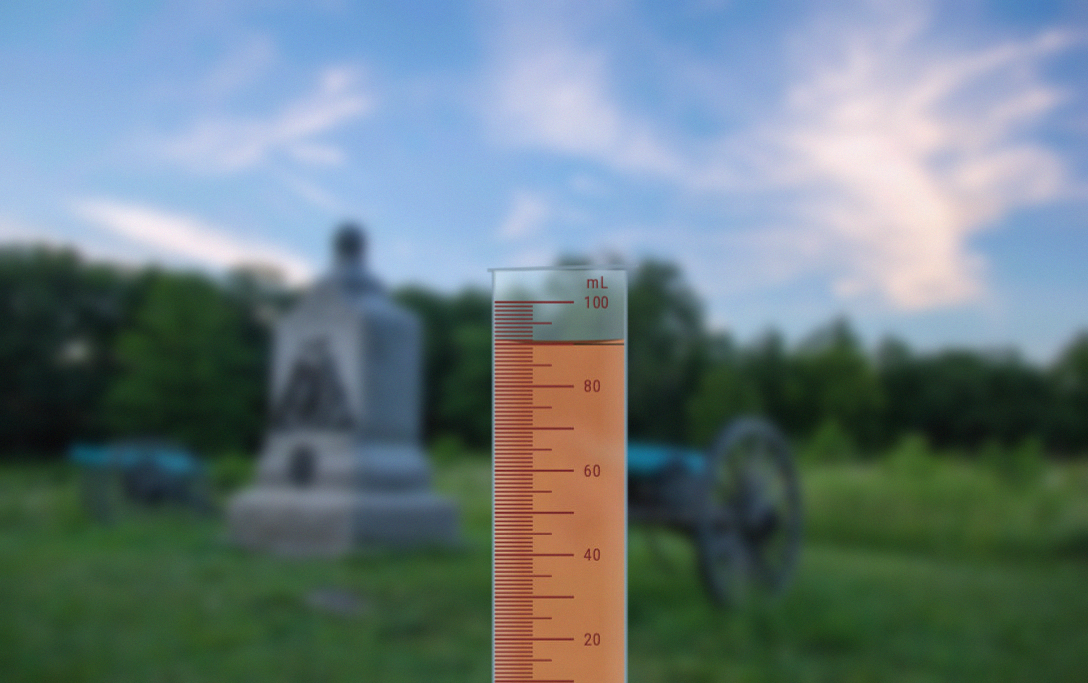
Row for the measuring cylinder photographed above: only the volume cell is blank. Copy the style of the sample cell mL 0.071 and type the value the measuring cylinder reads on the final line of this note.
mL 90
